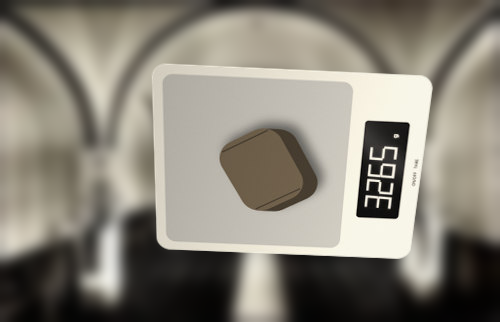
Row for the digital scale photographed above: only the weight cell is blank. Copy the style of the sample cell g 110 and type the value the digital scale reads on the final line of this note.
g 3265
